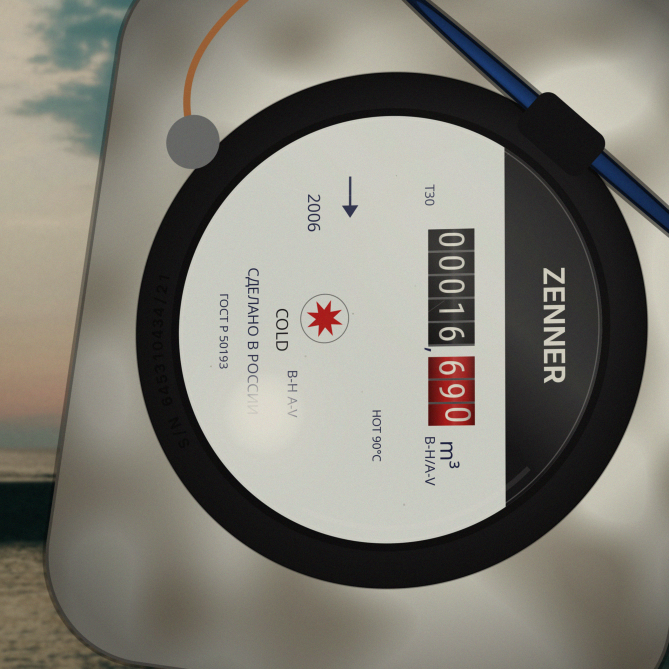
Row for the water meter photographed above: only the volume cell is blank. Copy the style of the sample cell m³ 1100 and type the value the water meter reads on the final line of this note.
m³ 16.690
